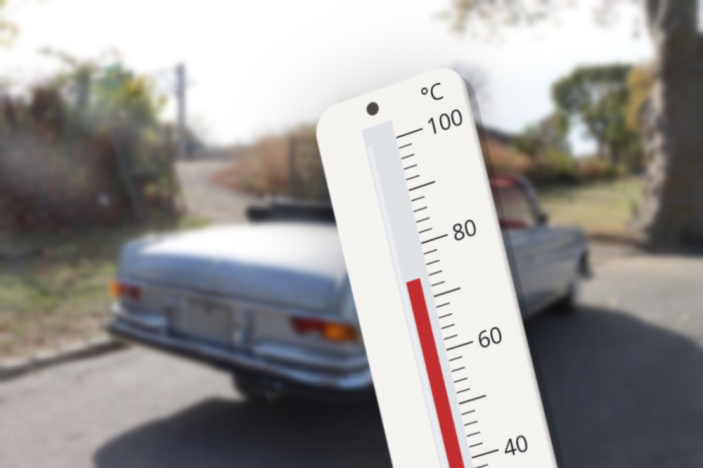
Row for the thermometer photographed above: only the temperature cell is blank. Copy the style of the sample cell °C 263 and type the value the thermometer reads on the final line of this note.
°C 74
